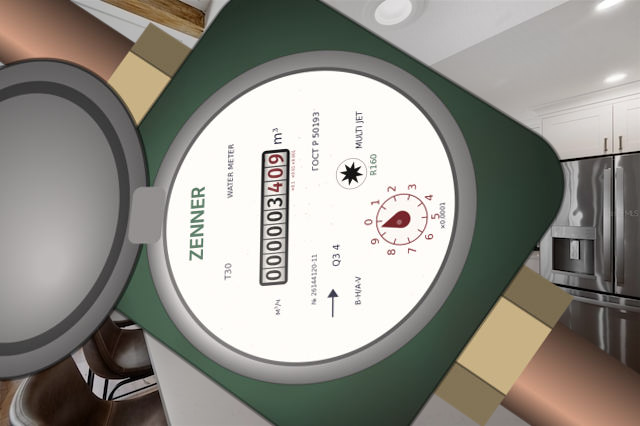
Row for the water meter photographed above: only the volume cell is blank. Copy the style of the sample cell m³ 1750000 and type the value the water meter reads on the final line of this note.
m³ 3.4089
